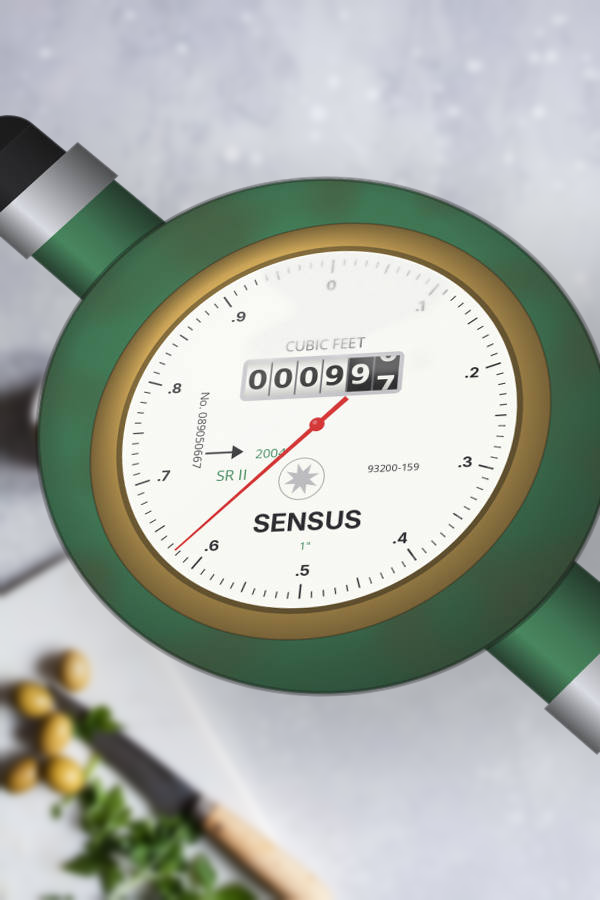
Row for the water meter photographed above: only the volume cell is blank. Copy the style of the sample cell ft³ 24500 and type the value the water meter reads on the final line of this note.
ft³ 996.62
